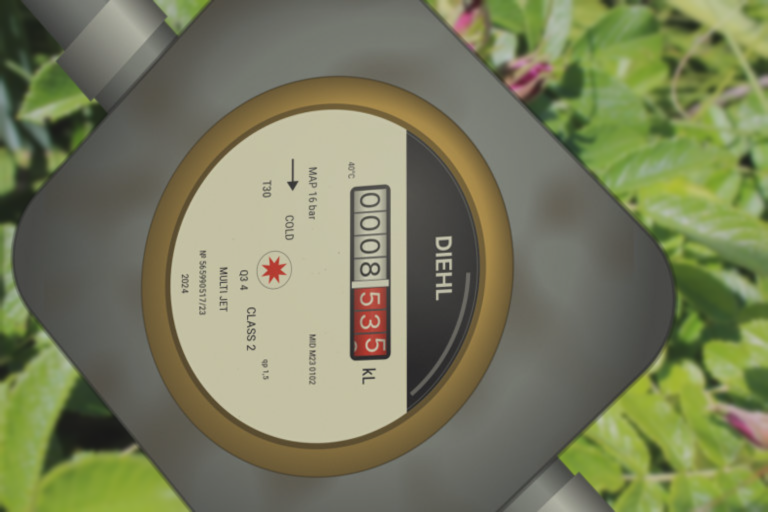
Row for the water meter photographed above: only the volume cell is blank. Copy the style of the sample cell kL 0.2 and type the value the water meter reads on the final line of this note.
kL 8.535
